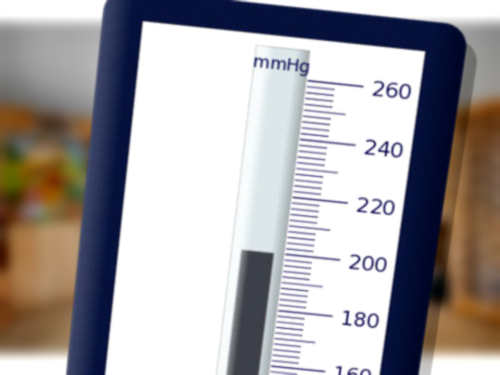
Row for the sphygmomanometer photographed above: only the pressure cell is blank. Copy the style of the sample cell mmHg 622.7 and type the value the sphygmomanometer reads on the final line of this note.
mmHg 200
